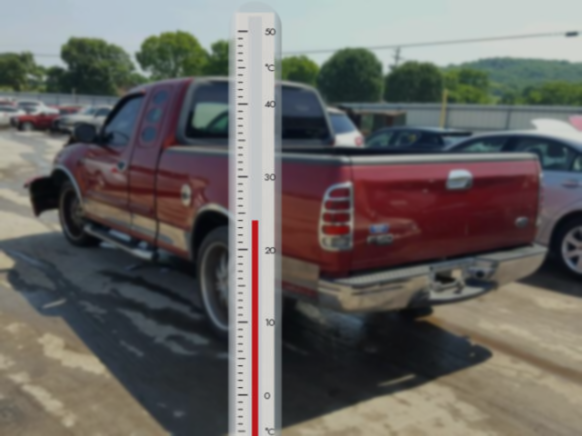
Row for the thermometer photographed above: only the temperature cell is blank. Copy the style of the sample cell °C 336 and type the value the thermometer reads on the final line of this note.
°C 24
